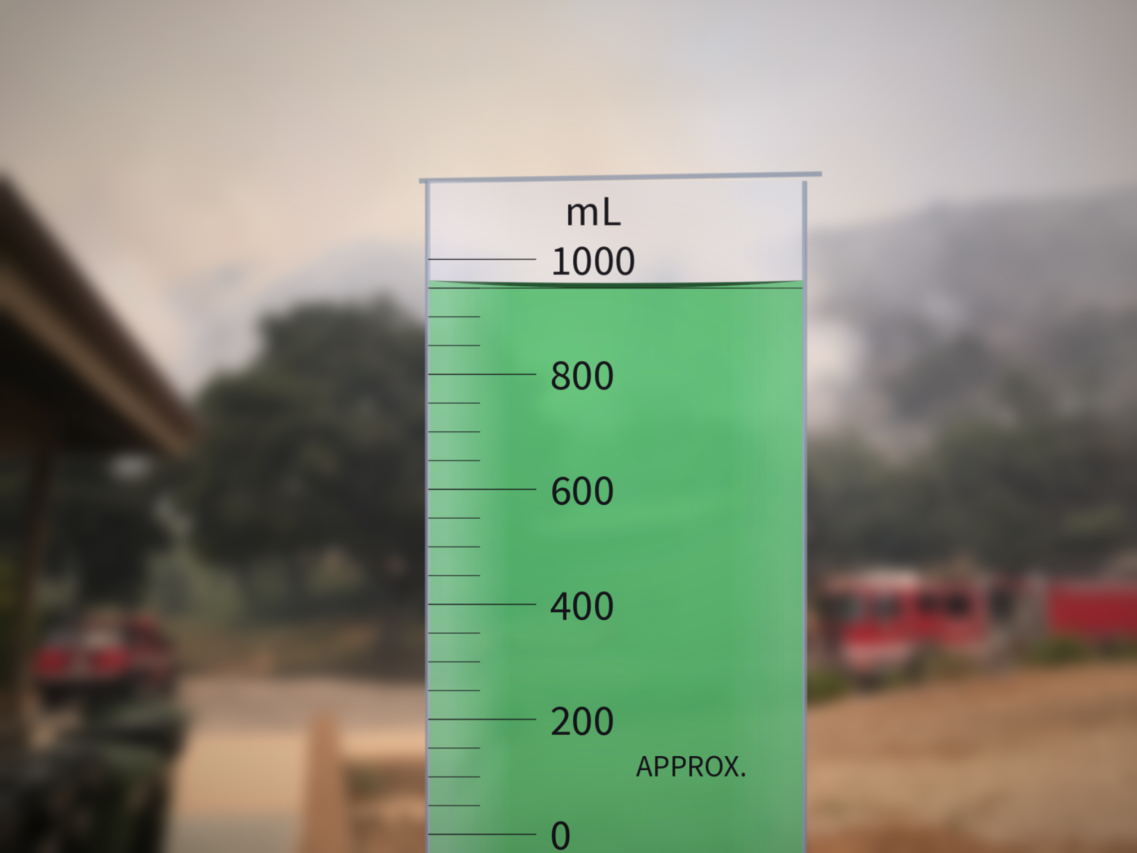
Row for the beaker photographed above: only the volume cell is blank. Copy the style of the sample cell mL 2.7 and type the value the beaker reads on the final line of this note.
mL 950
